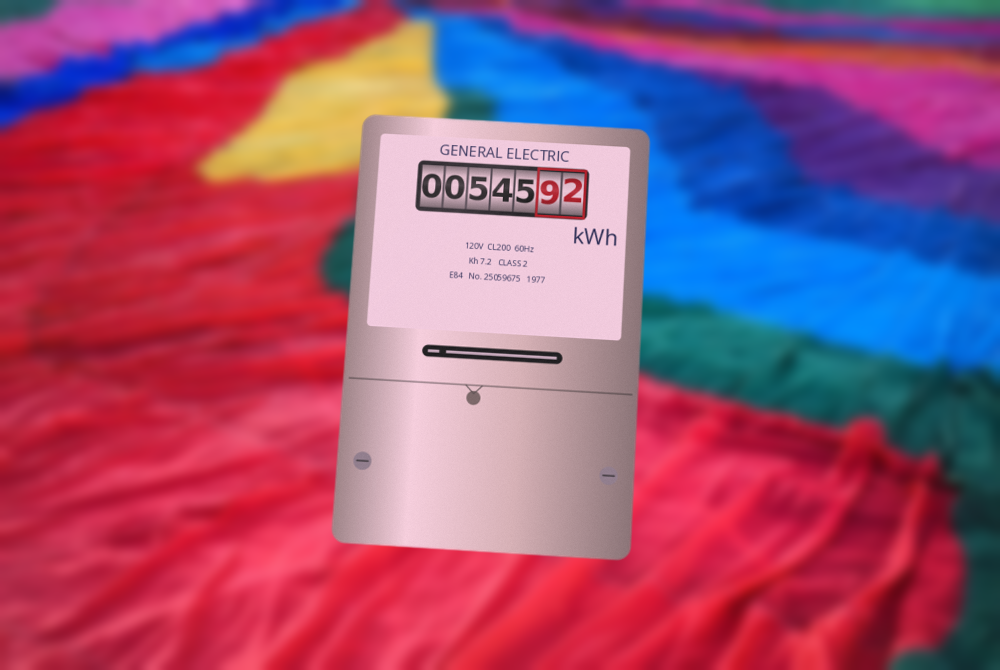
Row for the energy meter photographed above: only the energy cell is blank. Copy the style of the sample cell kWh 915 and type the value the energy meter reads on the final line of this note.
kWh 545.92
